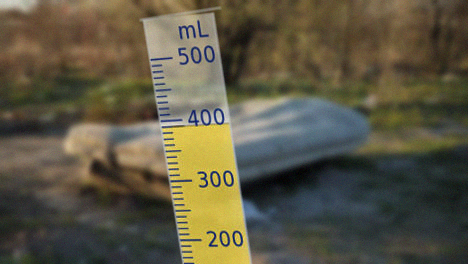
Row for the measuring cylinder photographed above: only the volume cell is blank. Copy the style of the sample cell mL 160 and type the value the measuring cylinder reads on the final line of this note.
mL 390
